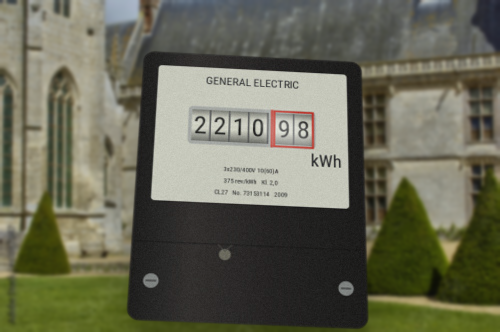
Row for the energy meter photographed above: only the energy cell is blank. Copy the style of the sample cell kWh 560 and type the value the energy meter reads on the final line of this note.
kWh 2210.98
